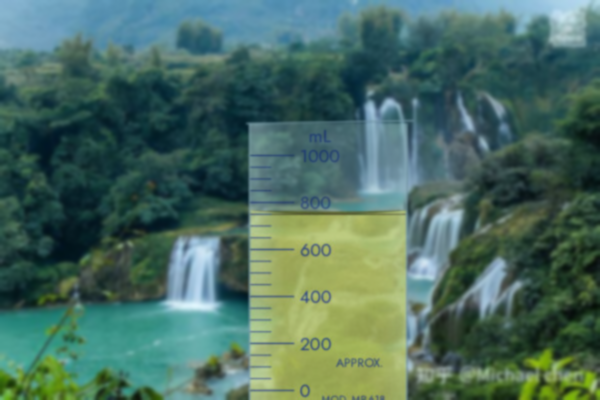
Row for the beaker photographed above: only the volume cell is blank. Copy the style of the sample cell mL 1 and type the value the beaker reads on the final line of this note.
mL 750
